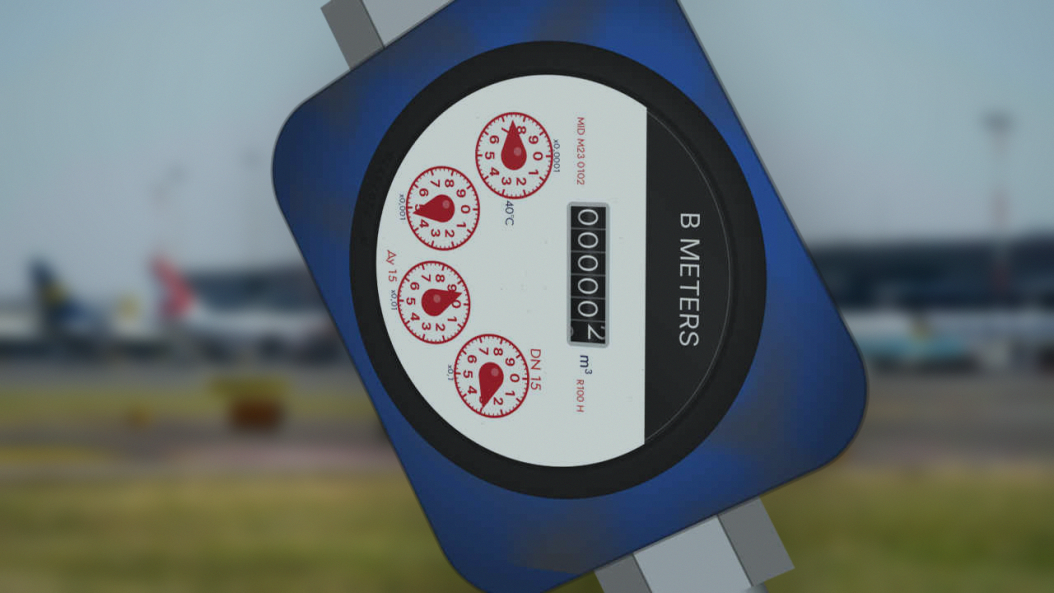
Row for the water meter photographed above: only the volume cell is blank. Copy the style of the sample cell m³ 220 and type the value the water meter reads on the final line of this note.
m³ 2.2947
